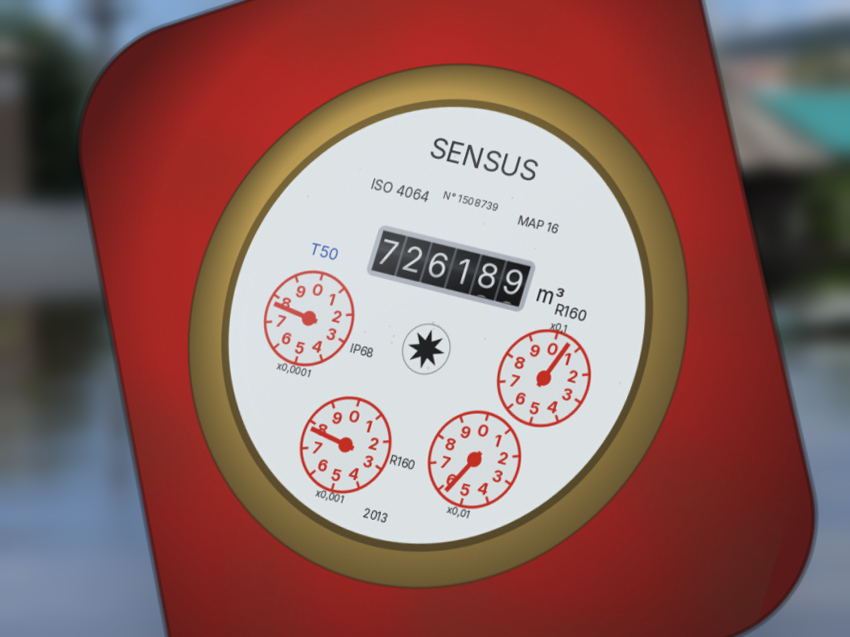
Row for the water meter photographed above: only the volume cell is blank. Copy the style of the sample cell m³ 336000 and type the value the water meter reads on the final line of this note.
m³ 726189.0577
